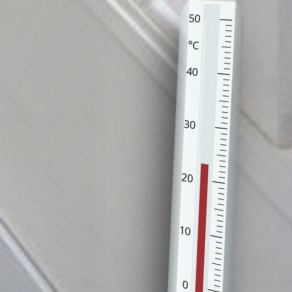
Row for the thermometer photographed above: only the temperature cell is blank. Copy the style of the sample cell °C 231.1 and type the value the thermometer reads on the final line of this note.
°C 23
